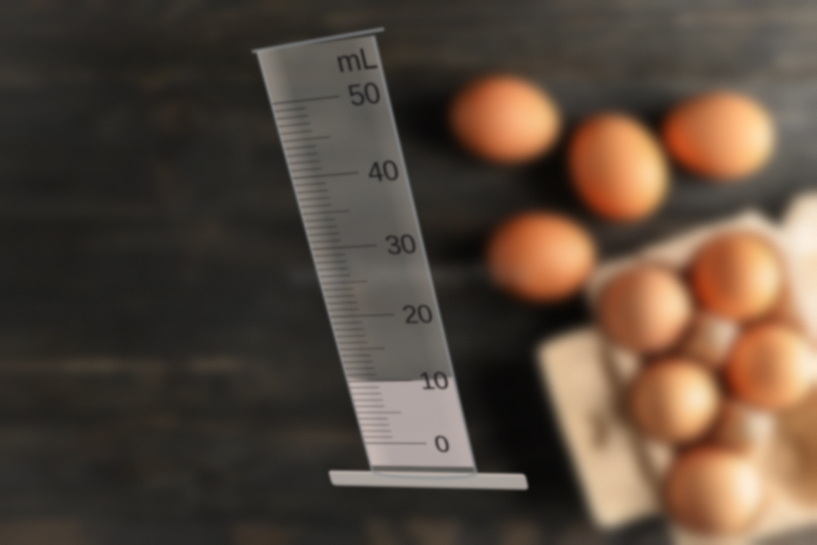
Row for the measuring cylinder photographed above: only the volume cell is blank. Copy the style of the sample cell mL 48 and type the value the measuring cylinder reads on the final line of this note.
mL 10
